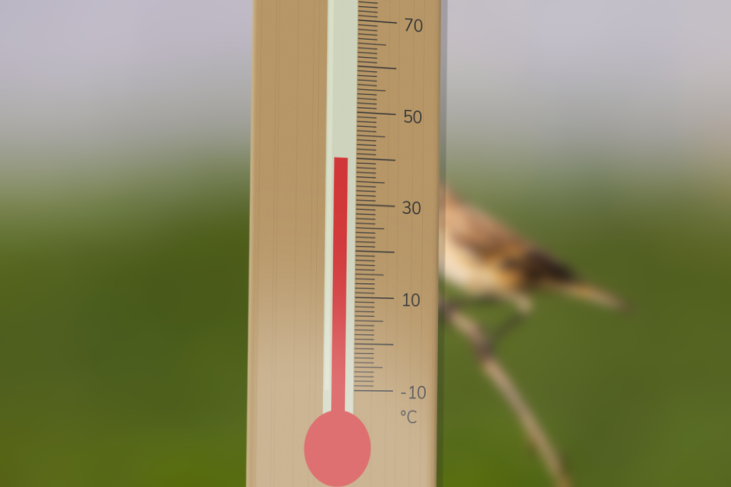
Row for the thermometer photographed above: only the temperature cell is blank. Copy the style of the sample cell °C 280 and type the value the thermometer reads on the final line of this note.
°C 40
